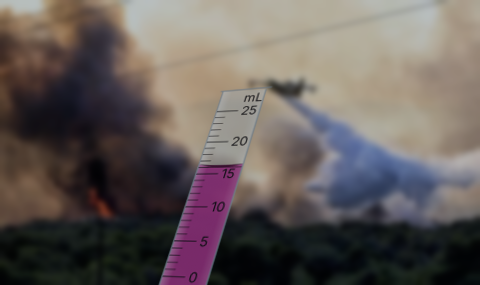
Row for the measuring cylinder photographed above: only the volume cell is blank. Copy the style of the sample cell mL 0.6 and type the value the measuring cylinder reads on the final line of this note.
mL 16
